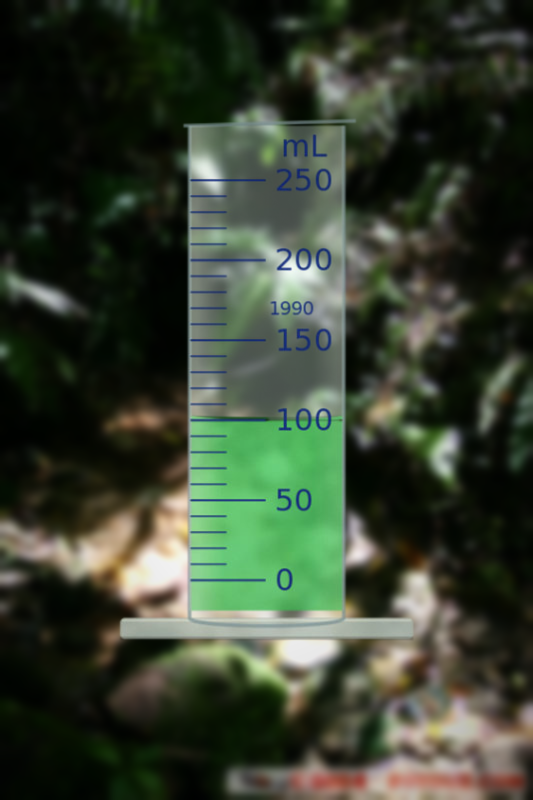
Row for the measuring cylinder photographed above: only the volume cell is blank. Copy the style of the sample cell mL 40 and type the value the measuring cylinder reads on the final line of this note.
mL 100
